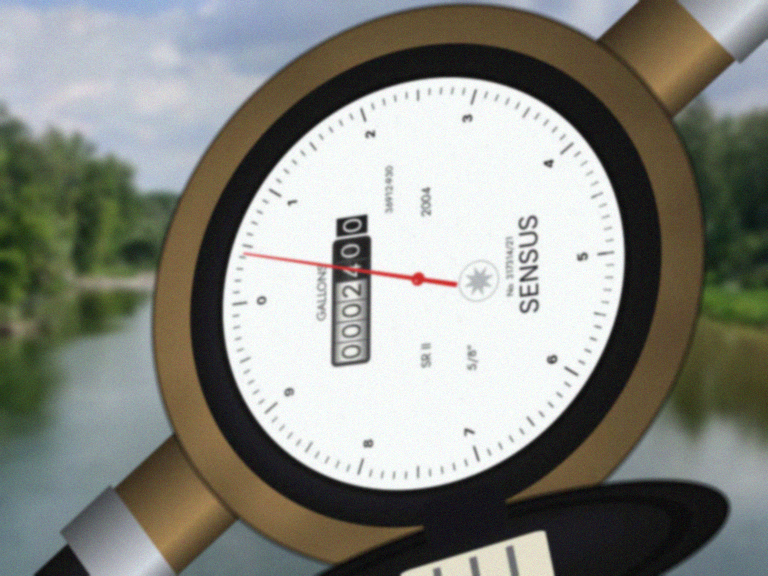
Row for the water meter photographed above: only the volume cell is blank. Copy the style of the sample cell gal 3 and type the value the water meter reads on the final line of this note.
gal 2400.4
